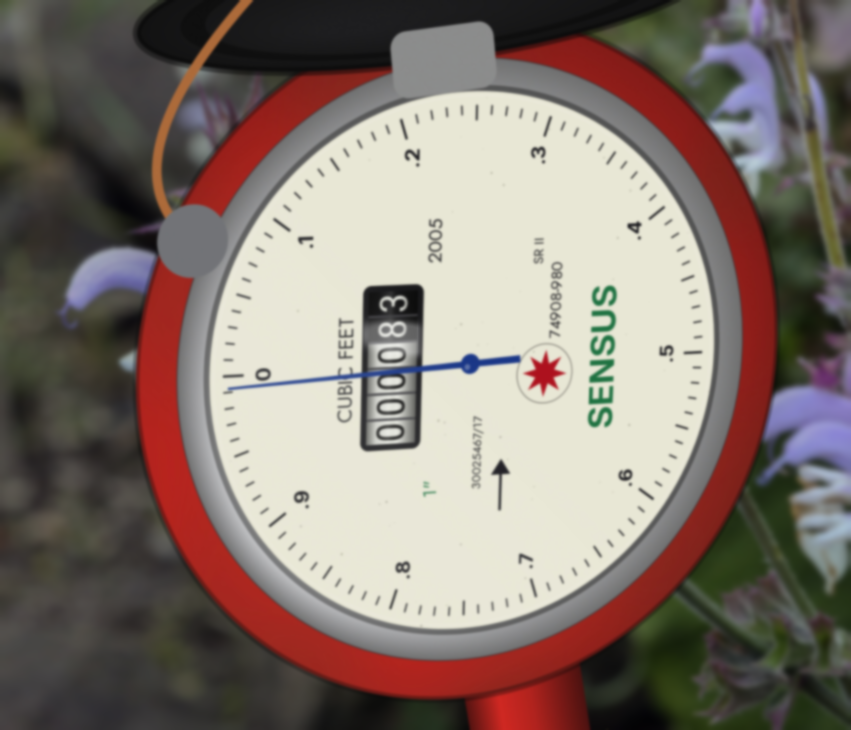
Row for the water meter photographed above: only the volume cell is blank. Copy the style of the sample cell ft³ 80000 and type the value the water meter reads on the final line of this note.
ft³ 82.99
